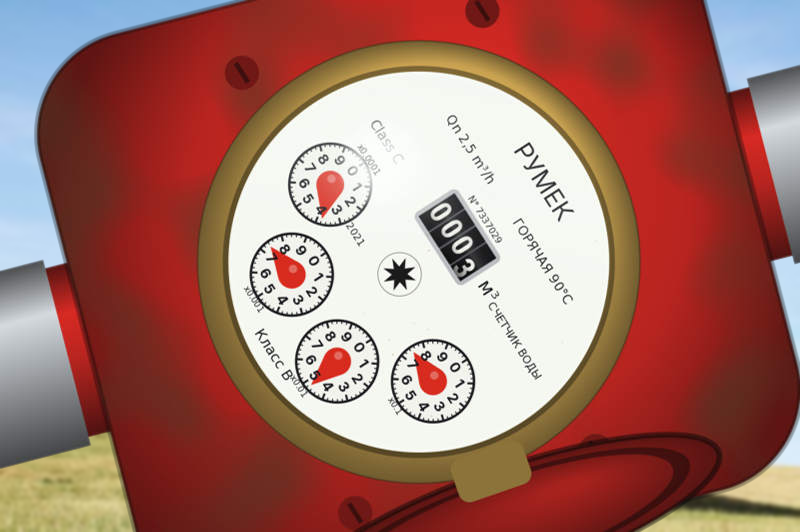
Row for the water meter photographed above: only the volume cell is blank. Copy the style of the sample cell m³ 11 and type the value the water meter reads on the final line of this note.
m³ 2.7473
